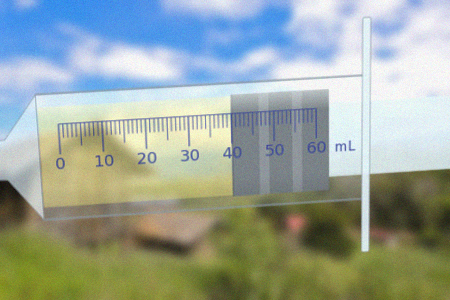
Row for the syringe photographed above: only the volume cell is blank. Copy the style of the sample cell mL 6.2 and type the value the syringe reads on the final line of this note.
mL 40
